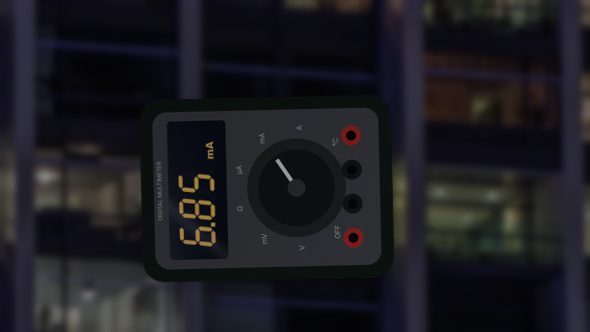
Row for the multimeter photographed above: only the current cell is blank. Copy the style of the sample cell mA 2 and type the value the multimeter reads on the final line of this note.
mA 6.85
